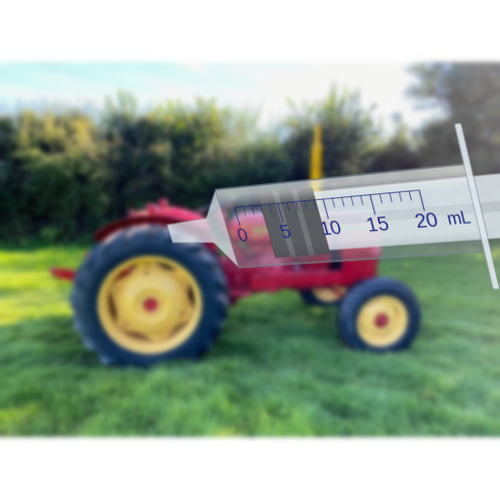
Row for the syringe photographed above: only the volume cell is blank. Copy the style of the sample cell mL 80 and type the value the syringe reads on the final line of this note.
mL 3
